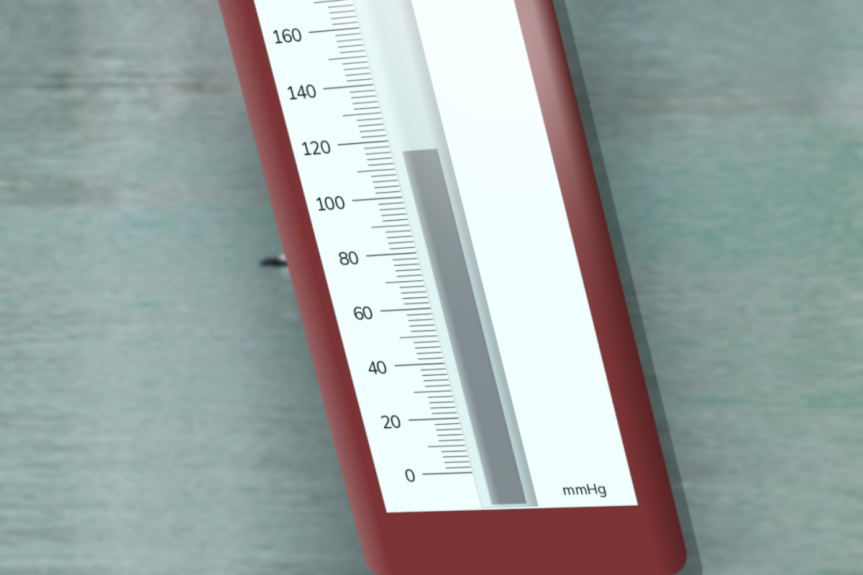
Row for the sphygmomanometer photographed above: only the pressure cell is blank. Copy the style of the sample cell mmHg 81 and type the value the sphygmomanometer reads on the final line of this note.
mmHg 116
